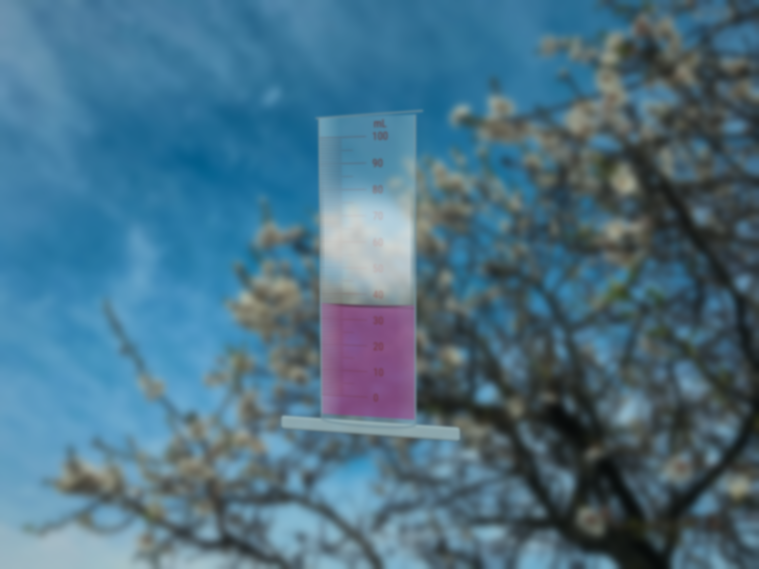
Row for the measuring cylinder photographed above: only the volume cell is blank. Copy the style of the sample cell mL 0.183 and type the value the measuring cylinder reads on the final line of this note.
mL 35
